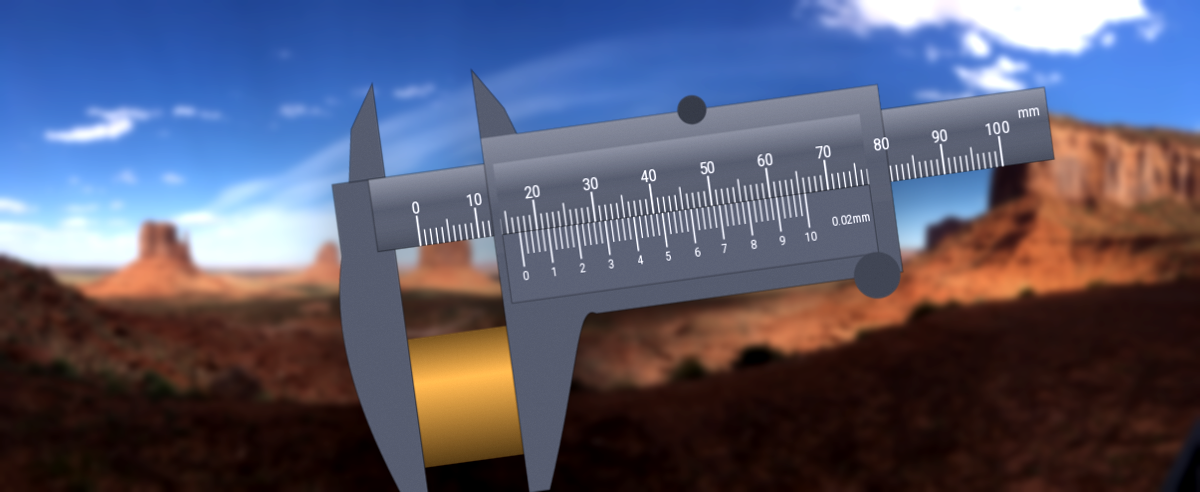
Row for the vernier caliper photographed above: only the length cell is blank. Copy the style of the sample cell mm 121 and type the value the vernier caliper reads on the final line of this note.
mm 17.0
